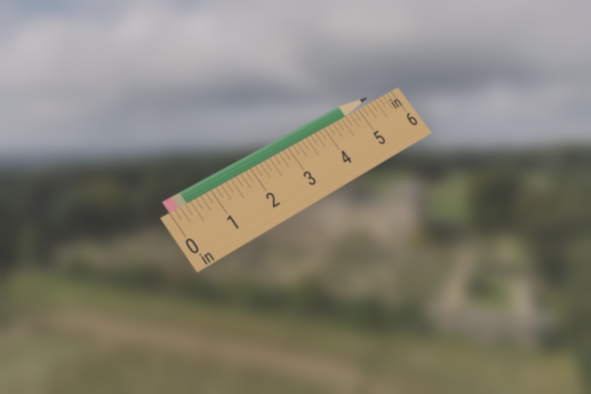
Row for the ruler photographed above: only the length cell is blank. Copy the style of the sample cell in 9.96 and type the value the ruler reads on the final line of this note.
in 5.375
